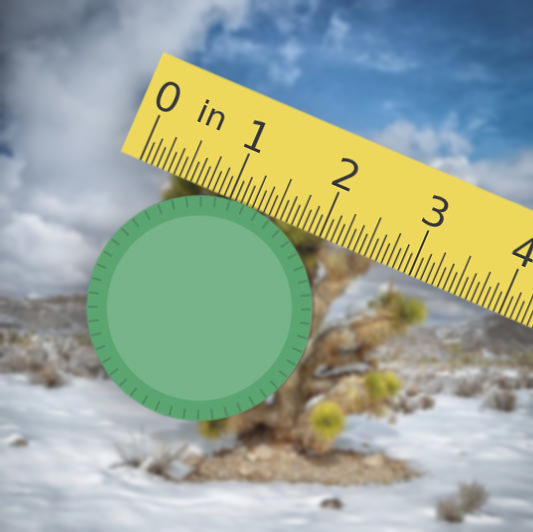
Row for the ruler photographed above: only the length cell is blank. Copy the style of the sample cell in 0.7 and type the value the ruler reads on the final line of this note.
in 2.3125
